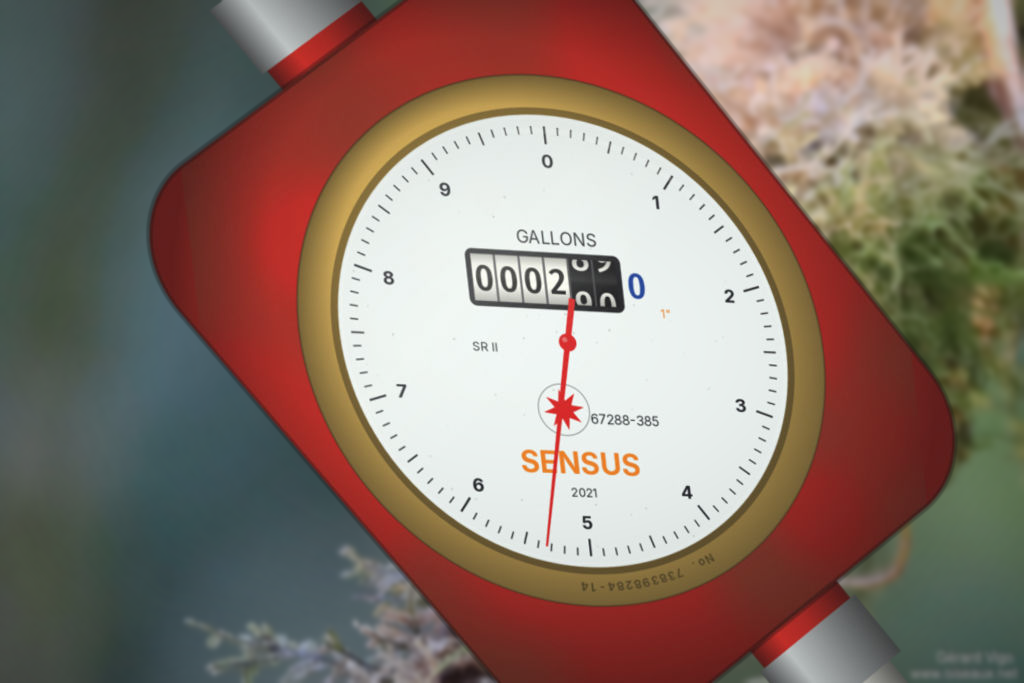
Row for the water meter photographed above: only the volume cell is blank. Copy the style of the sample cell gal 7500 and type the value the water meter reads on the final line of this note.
gal 2895.3
